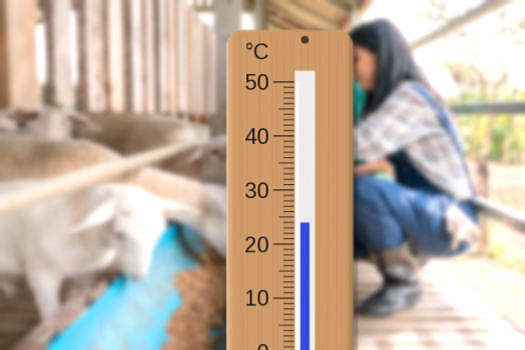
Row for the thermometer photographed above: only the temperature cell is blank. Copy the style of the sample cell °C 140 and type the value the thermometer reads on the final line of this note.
°C 24
